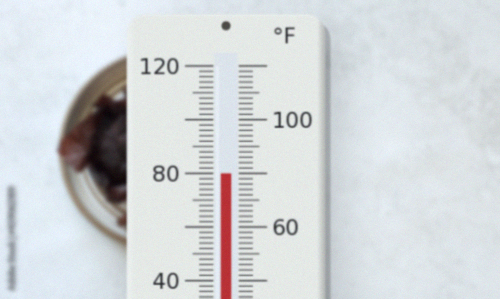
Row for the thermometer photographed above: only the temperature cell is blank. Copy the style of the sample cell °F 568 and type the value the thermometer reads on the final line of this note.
°F 80
